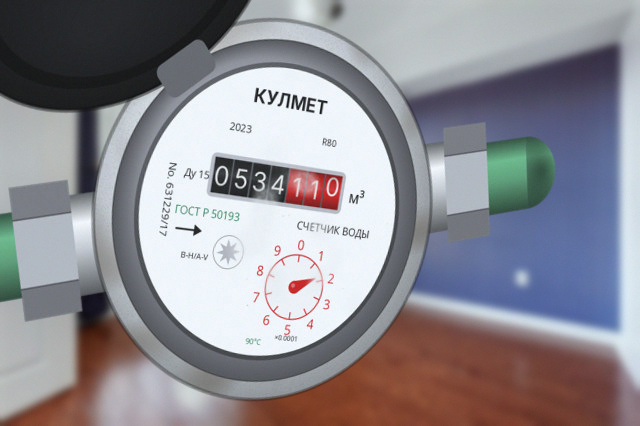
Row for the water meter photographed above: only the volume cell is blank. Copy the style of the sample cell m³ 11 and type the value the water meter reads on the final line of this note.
m³ 534.1101
